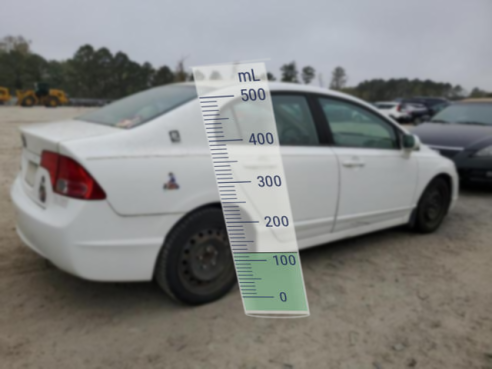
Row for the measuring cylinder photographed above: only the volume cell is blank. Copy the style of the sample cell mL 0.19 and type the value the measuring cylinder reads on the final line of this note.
mL 120
